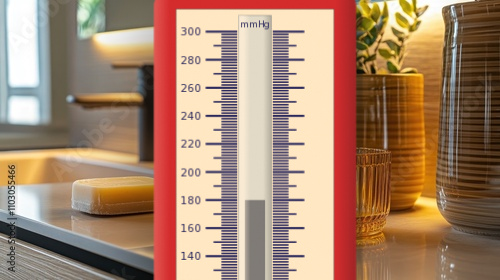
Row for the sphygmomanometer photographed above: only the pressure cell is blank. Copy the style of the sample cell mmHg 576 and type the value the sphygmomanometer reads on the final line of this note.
mmHg 180
